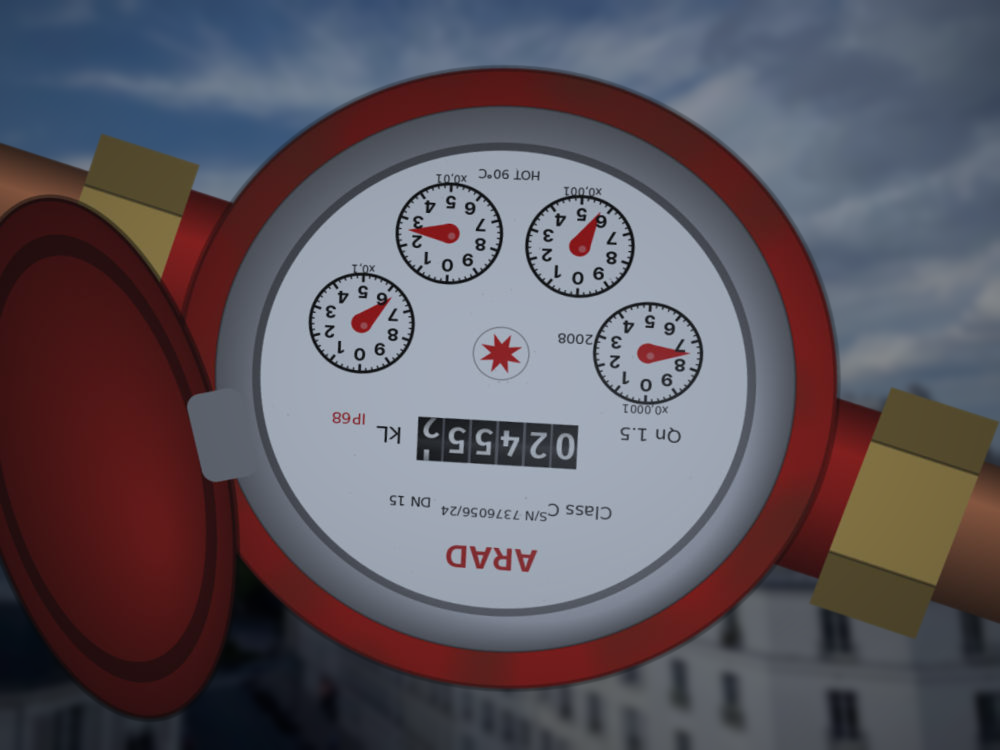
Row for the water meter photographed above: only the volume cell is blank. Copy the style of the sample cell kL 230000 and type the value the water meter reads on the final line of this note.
kL 24551.6257
